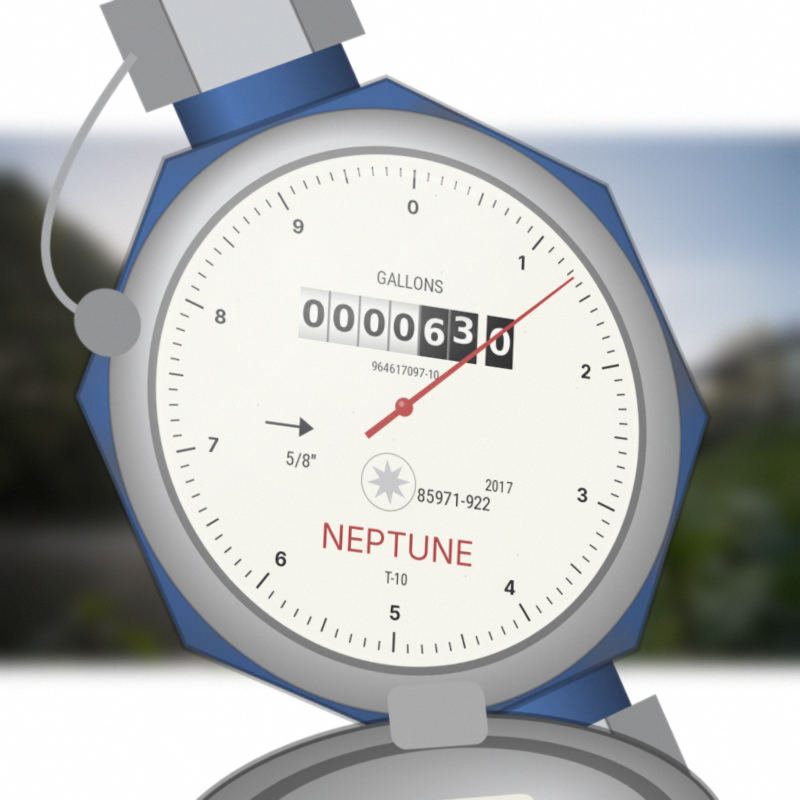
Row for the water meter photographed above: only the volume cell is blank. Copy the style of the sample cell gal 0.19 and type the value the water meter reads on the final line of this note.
gal 631.3
